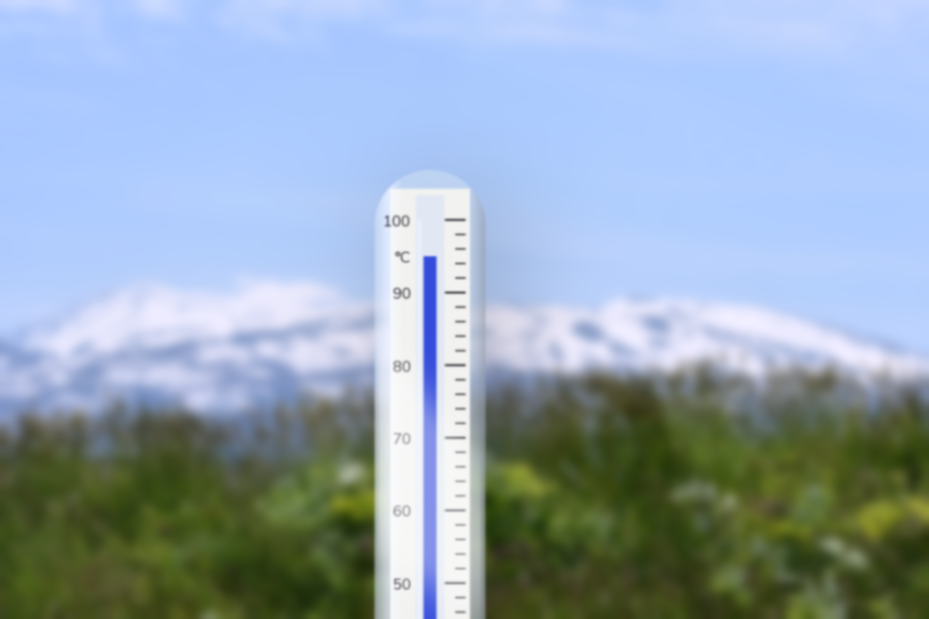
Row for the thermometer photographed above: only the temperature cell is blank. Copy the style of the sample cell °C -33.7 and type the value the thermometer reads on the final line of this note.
°C 95
